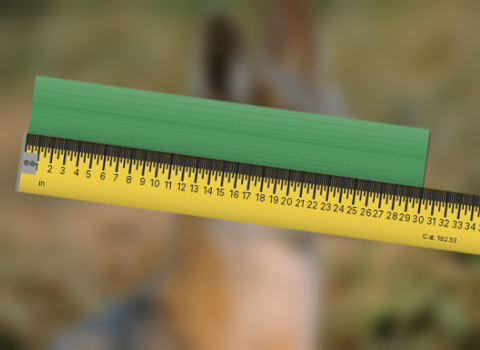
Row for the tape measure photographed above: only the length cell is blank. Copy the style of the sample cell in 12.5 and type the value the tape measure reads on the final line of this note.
in 30
